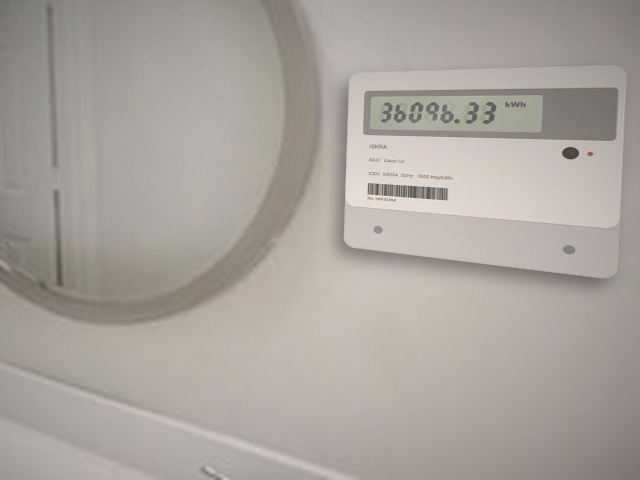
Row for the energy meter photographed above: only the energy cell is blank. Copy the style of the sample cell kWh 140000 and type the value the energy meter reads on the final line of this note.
kWh 36096.33
